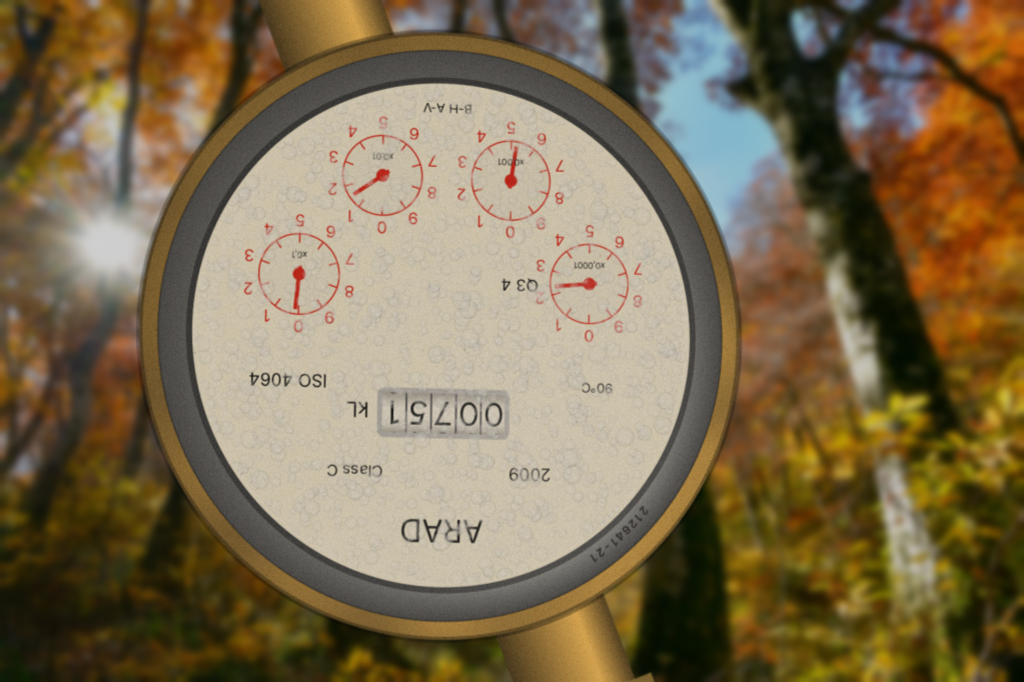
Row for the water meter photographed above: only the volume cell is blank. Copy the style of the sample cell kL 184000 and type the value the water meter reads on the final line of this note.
kL 751.0152
